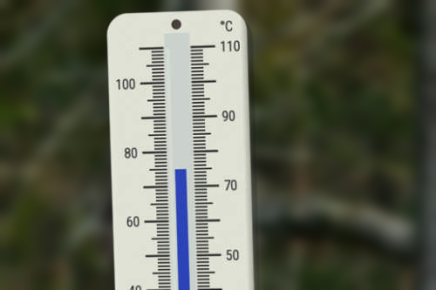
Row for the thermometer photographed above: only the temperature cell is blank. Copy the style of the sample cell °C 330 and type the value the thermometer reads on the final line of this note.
°C 75
